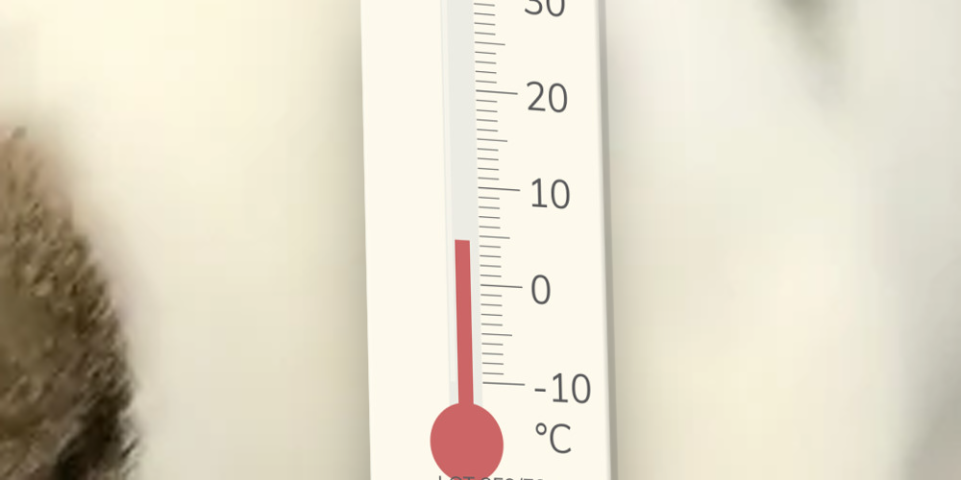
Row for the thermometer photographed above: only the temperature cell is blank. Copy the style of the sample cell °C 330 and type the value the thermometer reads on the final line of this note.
°C 4.5
